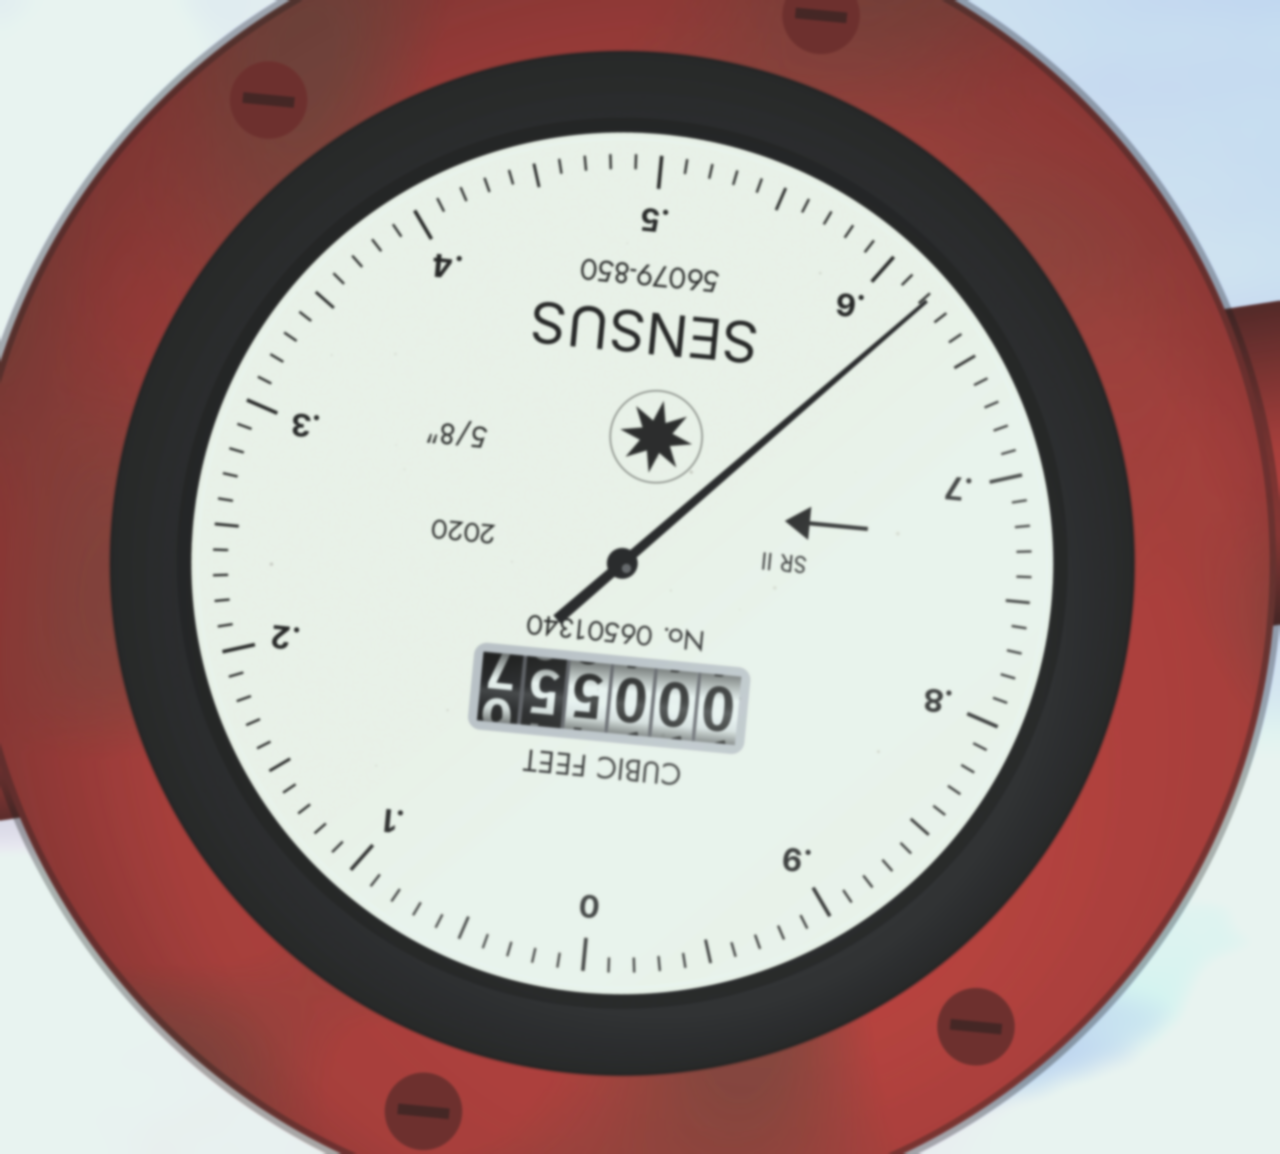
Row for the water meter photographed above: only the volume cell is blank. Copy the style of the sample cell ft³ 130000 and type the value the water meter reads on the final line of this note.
ft³ 556.62
